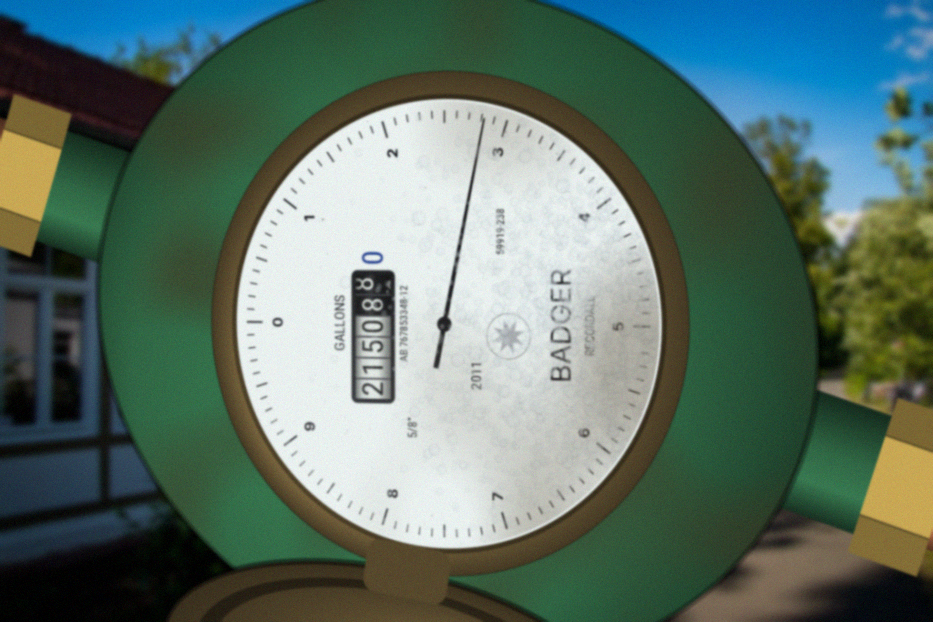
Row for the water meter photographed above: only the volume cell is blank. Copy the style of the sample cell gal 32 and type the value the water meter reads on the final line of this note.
gal 2150882.8
